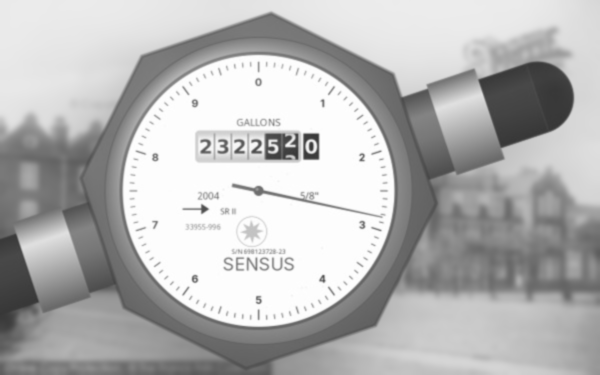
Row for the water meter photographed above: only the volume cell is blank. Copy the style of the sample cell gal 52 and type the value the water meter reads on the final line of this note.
gal 2322522.8
